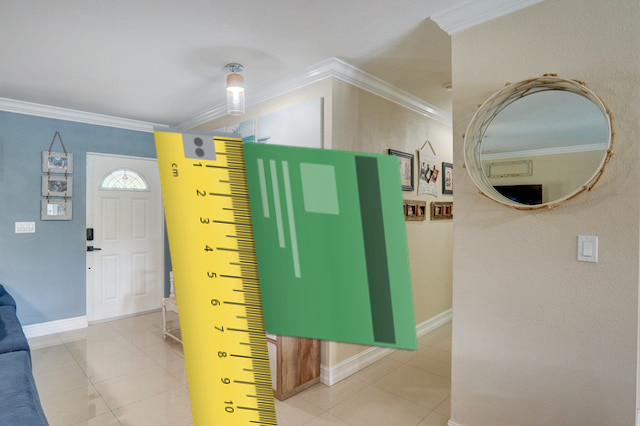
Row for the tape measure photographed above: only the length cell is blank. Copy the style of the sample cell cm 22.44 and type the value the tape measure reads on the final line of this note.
cm 7
